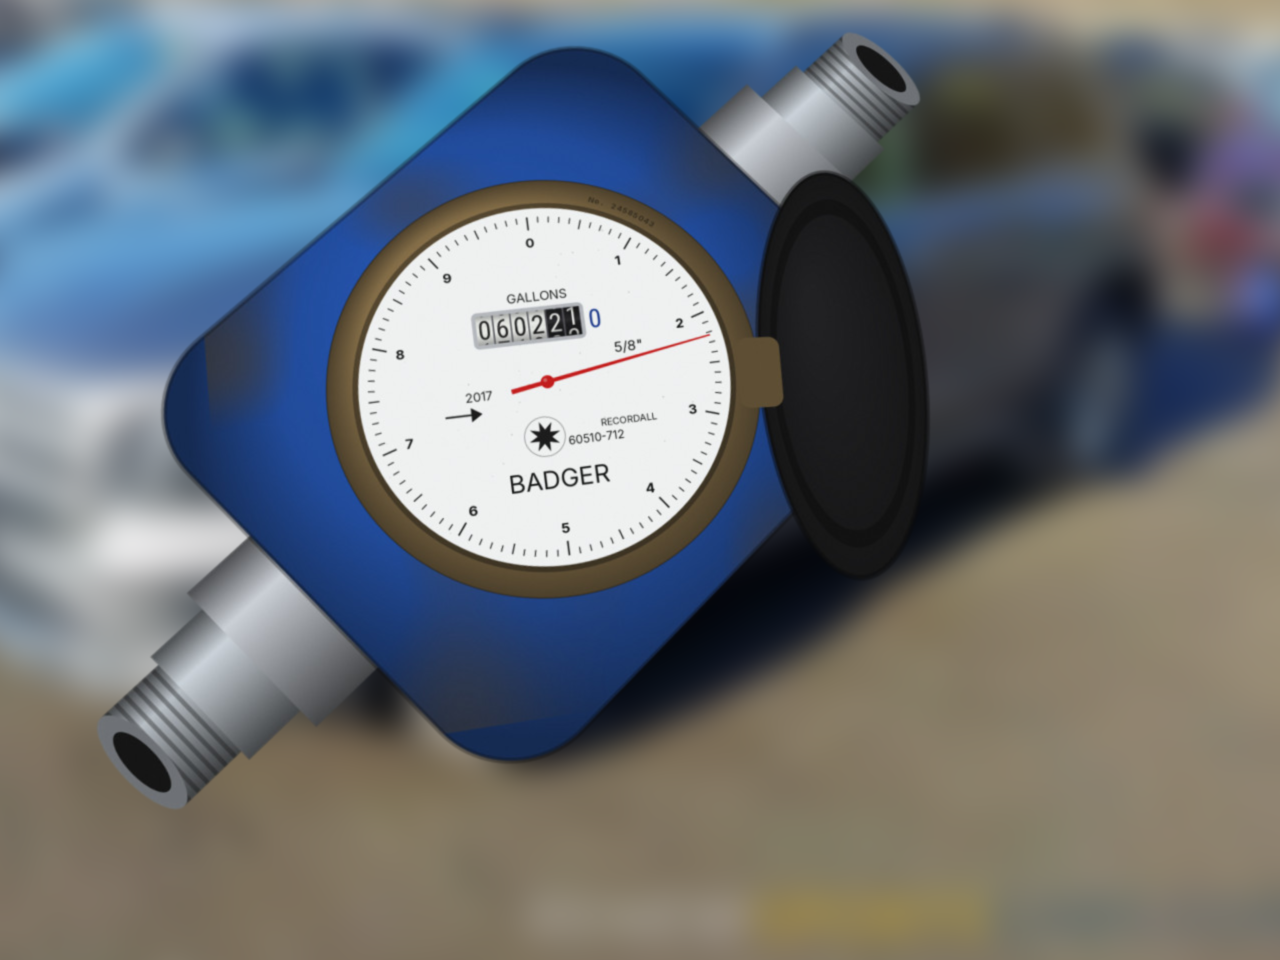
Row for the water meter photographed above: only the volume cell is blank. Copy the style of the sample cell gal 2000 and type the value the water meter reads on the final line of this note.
gal 602212.2
